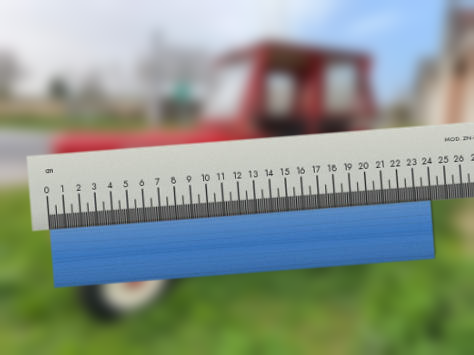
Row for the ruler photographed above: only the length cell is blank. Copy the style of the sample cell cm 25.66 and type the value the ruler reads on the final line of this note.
cm 24
